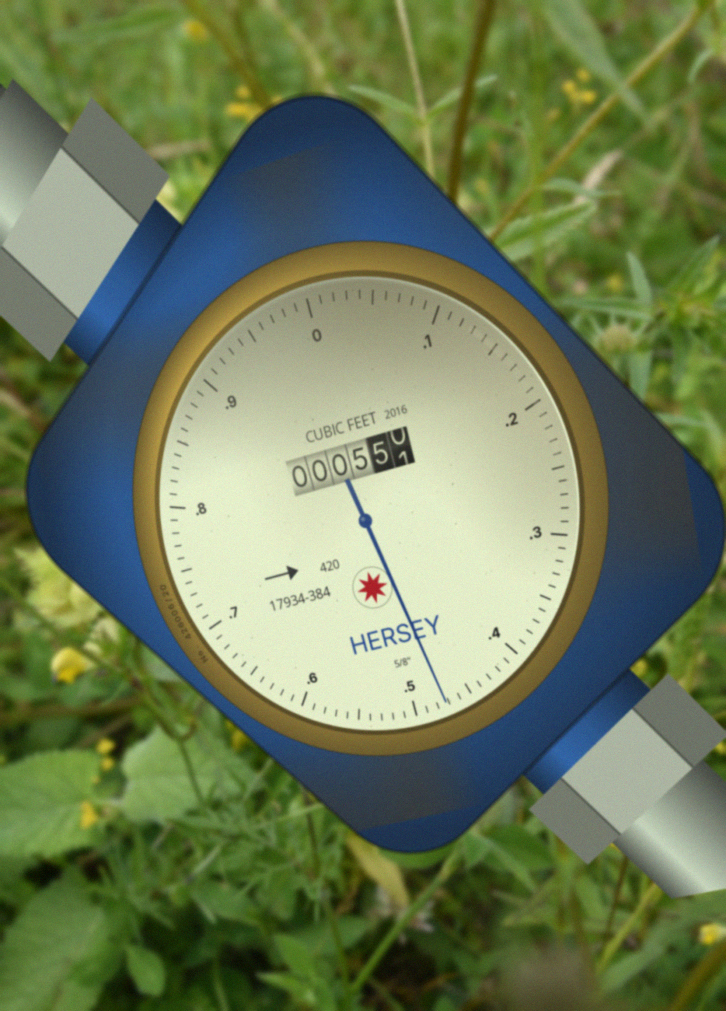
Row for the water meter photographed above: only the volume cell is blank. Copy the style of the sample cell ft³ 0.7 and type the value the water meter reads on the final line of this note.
ft³ 550.47
